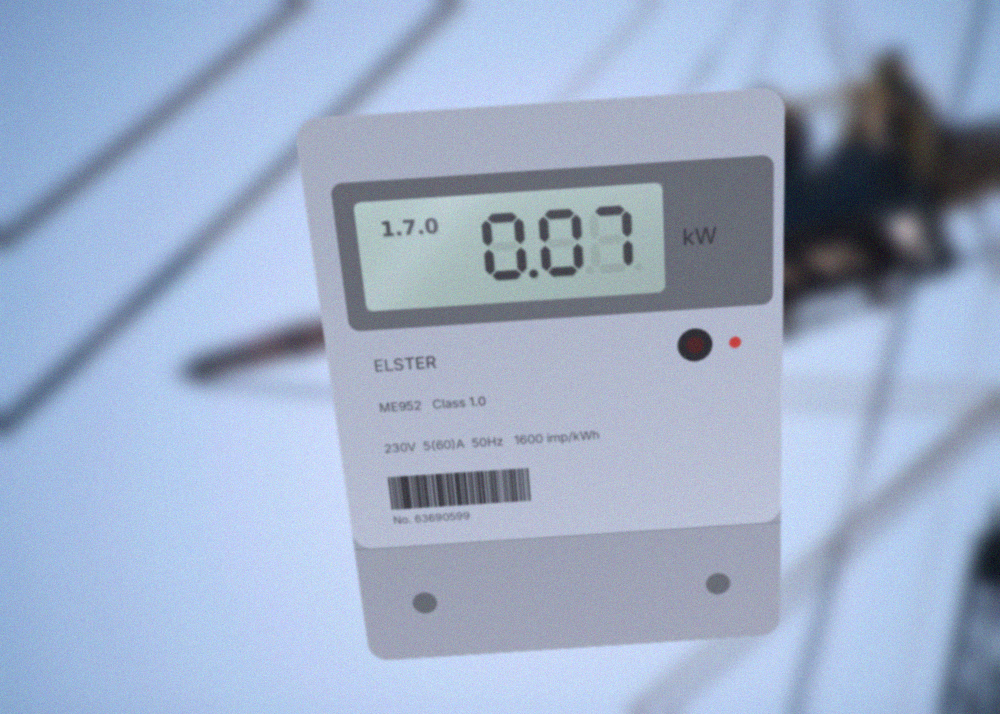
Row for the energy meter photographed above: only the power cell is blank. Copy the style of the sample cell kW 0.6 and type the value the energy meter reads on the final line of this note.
kW 0.07
